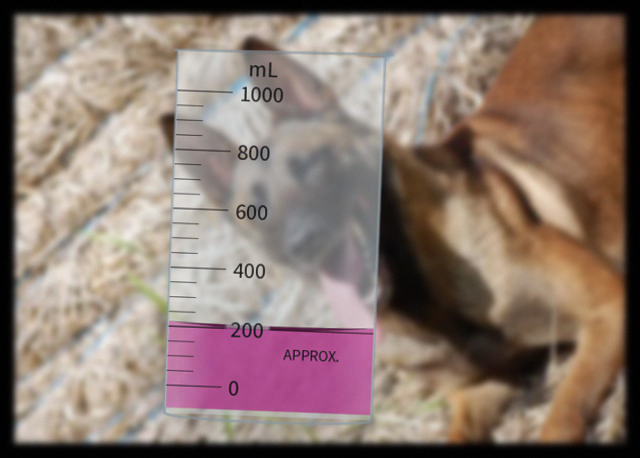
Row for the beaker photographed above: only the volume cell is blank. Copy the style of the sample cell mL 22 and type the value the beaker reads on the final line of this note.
mL 200
